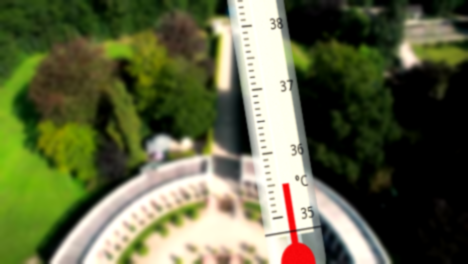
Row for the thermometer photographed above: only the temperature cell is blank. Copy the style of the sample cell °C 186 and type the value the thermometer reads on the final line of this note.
°C 35.5
